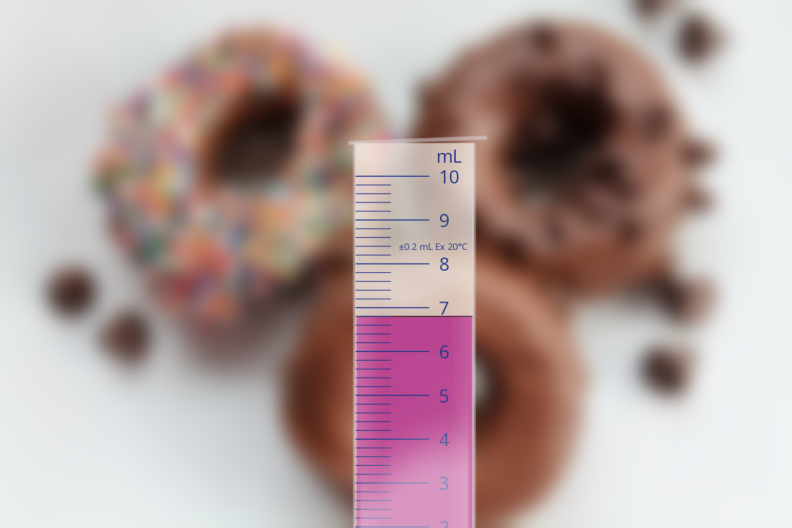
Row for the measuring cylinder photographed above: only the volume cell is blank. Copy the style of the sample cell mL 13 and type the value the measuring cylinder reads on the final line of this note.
mL 6.8
